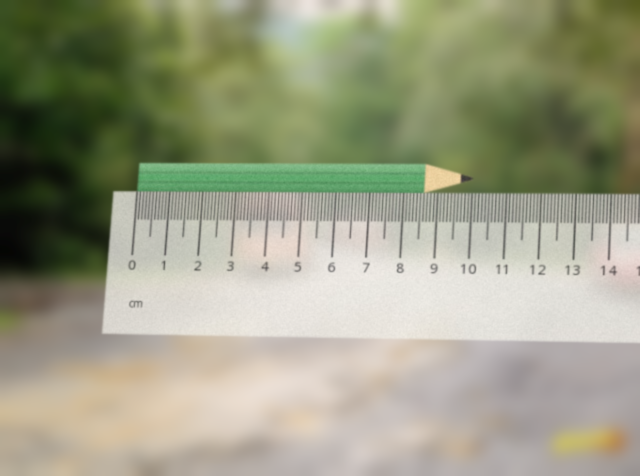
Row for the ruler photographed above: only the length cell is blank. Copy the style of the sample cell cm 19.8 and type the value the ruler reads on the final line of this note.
cm 10
